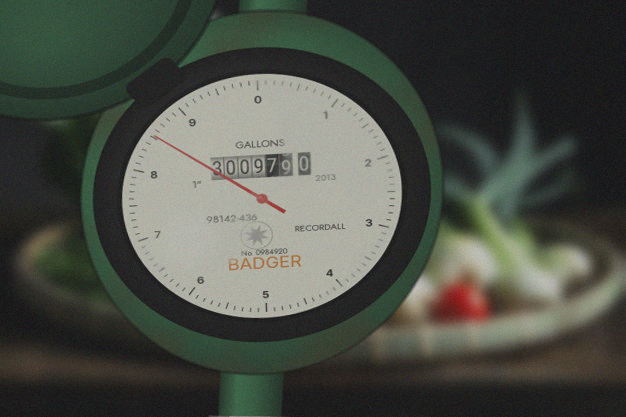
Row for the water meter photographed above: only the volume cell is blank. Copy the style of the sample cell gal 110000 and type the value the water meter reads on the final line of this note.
gal 3009788.5
